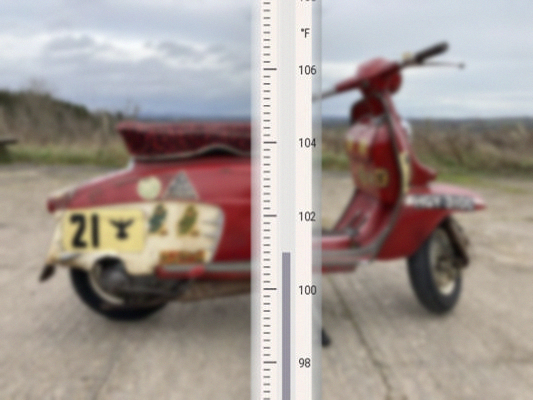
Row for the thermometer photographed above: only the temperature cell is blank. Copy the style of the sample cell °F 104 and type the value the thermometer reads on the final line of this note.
°F 101
